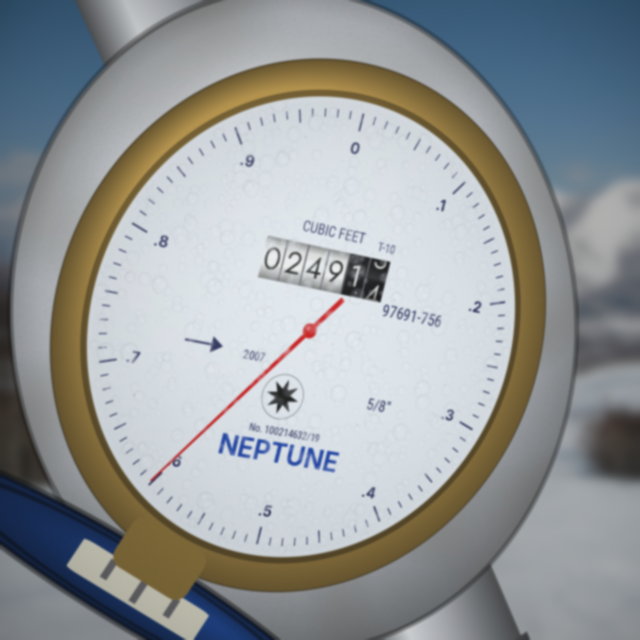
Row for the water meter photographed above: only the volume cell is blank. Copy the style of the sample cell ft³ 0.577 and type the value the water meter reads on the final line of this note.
ft³ 24913.60
